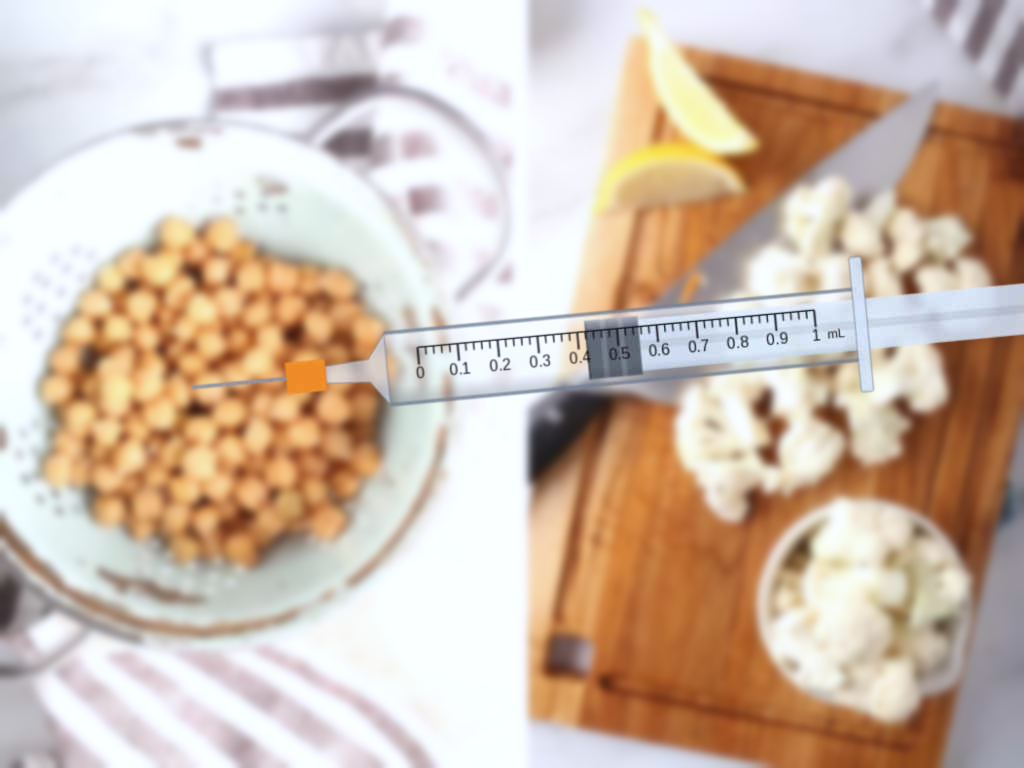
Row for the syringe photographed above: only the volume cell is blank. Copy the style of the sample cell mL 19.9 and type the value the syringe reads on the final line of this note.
mL 0.42
